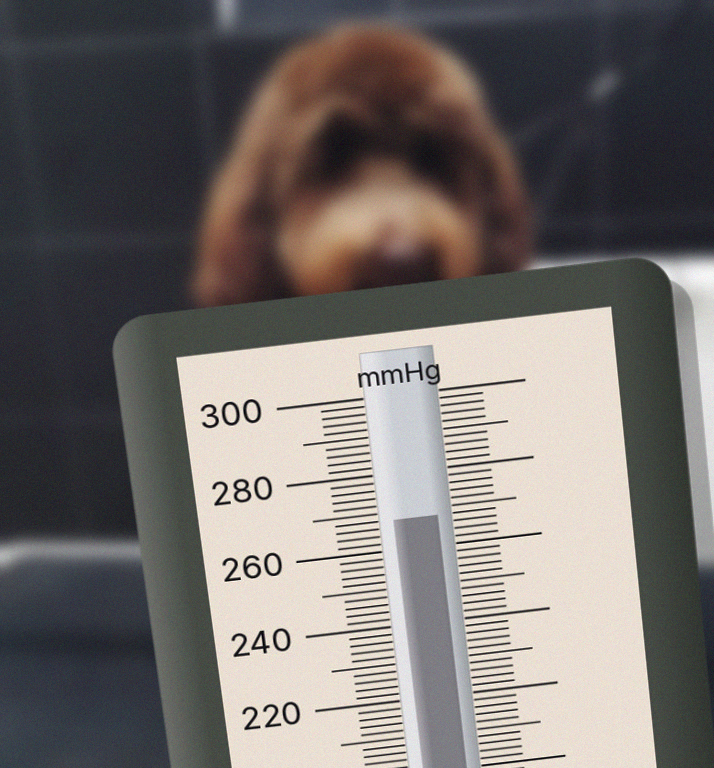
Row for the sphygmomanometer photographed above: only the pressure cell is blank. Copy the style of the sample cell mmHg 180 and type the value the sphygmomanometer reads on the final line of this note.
mmHg 268
